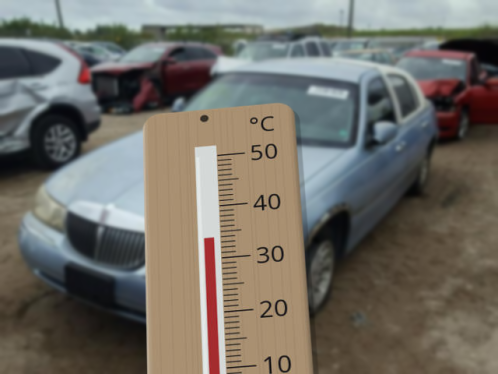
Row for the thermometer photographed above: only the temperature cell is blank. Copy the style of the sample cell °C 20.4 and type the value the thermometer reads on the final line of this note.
°C 34
